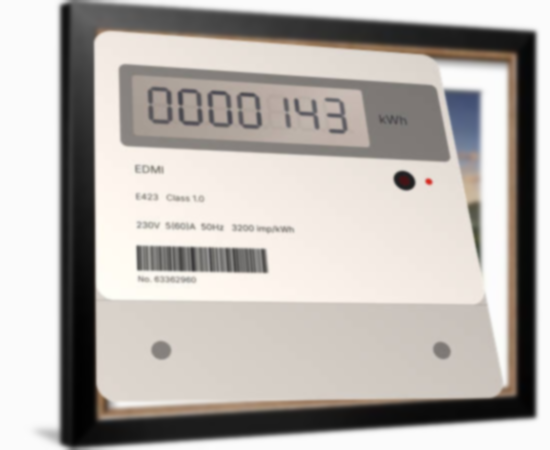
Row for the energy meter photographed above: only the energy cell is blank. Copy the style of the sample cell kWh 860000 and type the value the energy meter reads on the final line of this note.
kWh 143
